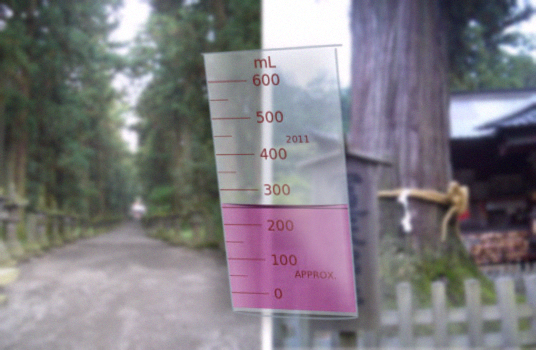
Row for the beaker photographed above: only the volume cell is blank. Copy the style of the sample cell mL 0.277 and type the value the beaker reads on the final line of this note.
mL 250
